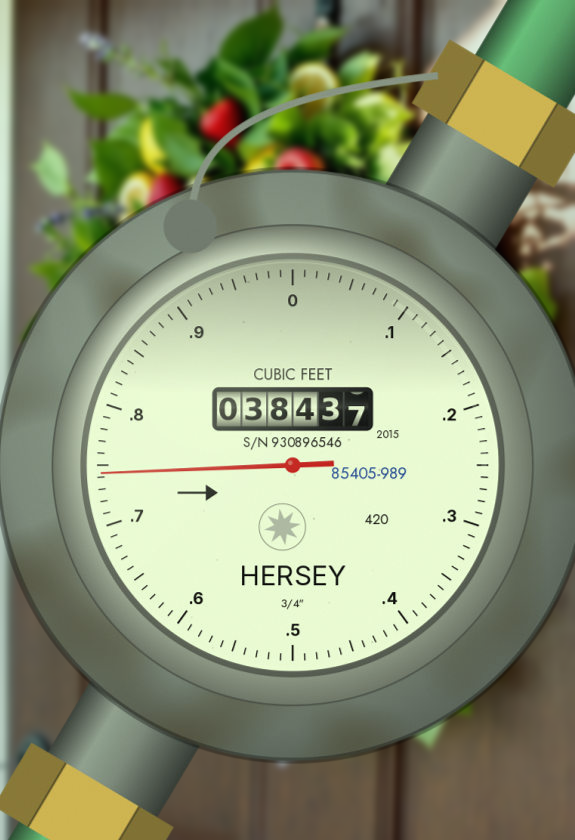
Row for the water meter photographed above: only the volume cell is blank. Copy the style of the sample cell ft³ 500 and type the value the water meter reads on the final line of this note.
ft³ 38436.74
